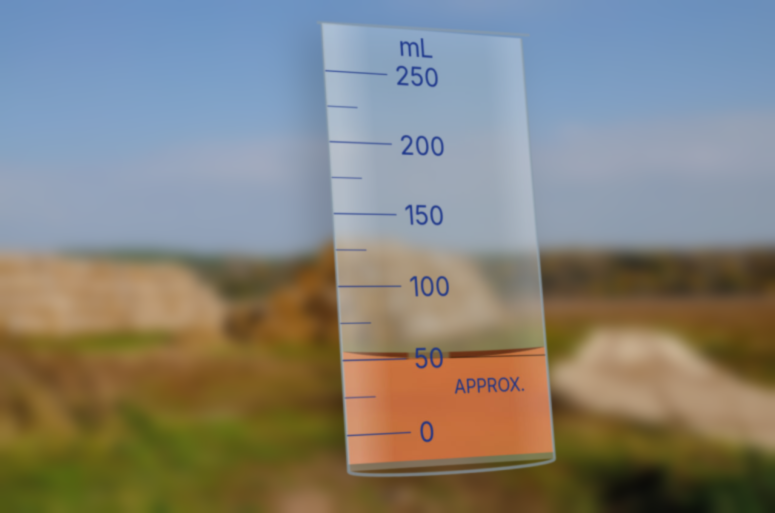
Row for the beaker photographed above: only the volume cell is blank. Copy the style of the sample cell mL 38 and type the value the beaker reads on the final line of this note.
mL 50
